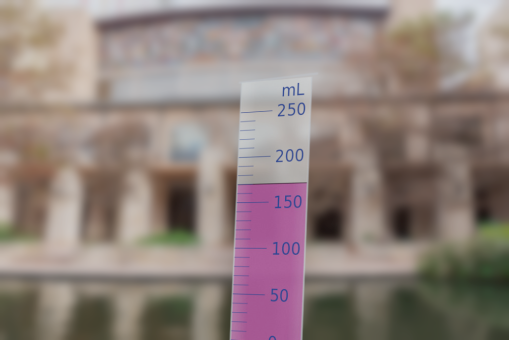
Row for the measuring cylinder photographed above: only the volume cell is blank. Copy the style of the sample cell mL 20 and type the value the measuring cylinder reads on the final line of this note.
mL 170
